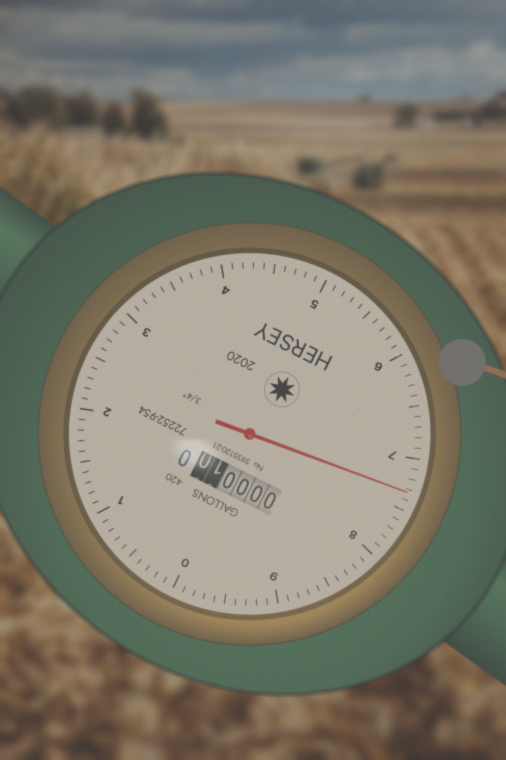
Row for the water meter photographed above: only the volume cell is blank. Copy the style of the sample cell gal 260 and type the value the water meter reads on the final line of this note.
gal 97.3
